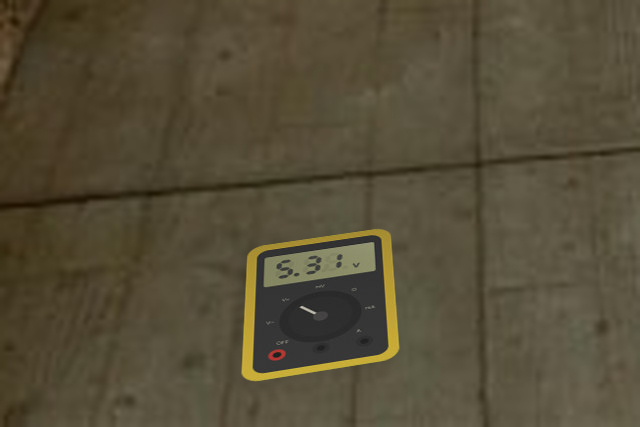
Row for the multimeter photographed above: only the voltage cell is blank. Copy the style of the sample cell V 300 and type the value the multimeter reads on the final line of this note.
V 5.31
